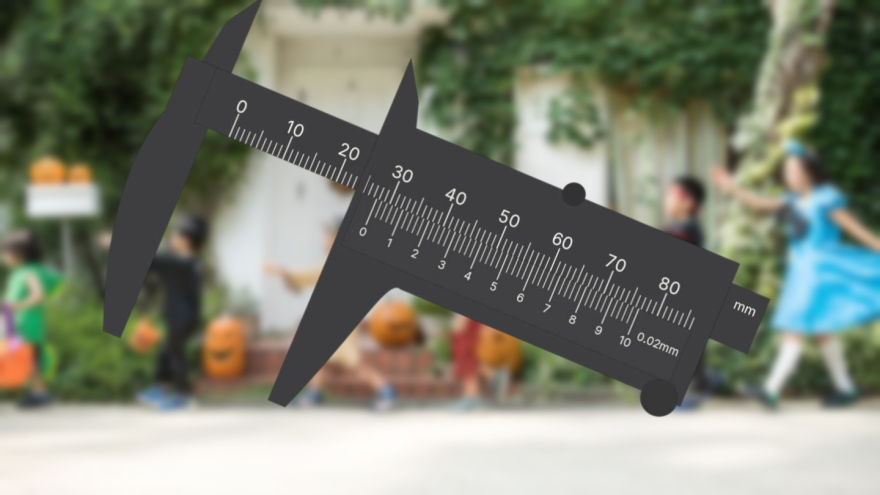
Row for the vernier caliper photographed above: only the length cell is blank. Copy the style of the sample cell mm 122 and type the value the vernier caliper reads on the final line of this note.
mm 27.6
